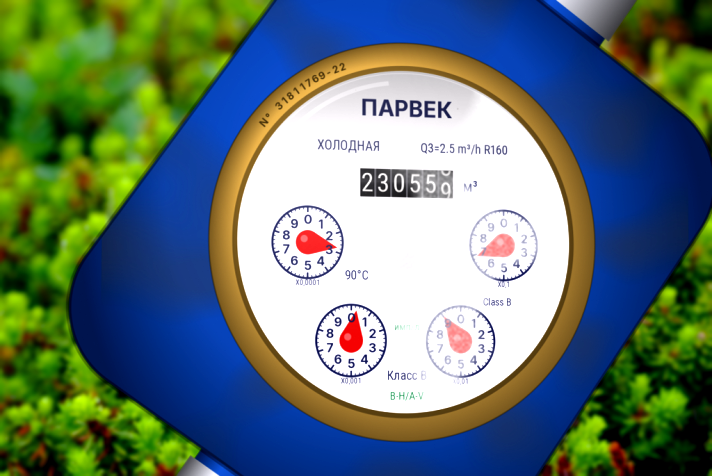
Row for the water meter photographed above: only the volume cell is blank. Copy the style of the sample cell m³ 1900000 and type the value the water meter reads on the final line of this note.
m³ 230558.6902
